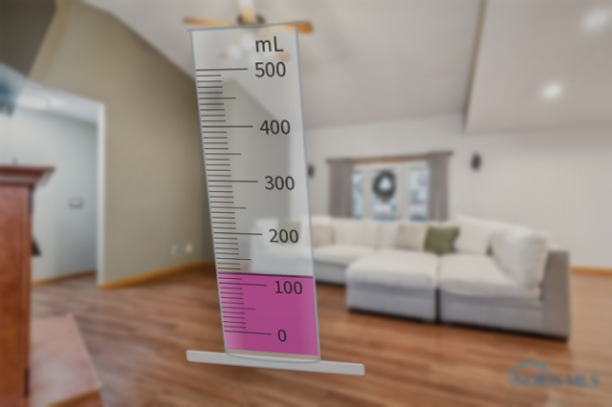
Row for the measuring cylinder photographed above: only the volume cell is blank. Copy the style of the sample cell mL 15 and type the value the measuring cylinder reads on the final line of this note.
mL 120
